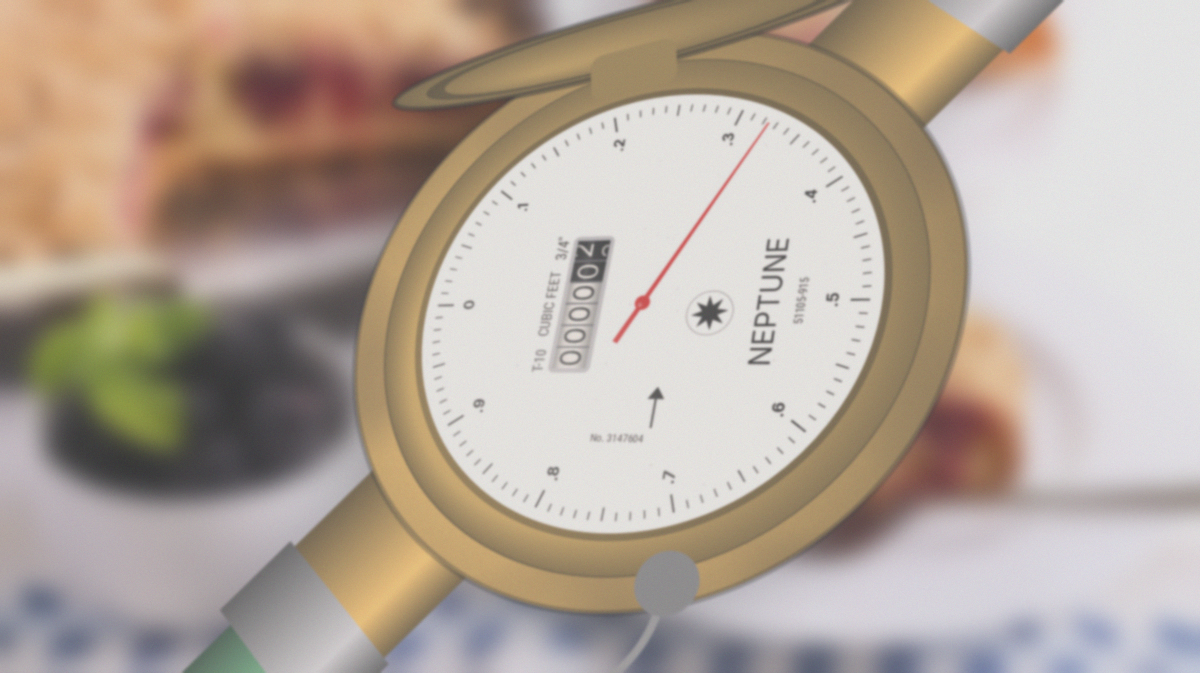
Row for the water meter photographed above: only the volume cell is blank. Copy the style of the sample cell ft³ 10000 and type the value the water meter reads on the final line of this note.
ft³ 2.32
